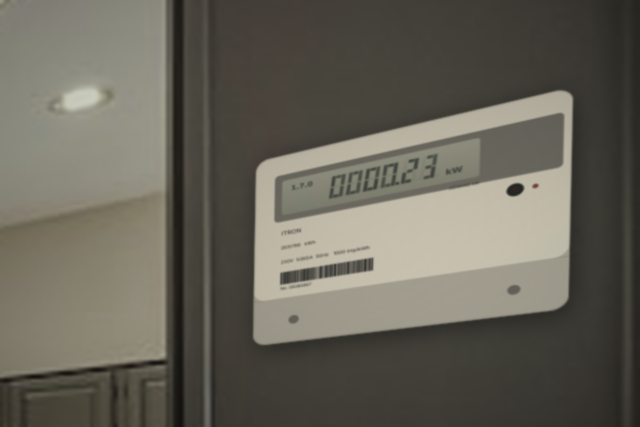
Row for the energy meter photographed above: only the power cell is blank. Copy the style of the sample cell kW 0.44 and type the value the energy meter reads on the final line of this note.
kW 0.23
